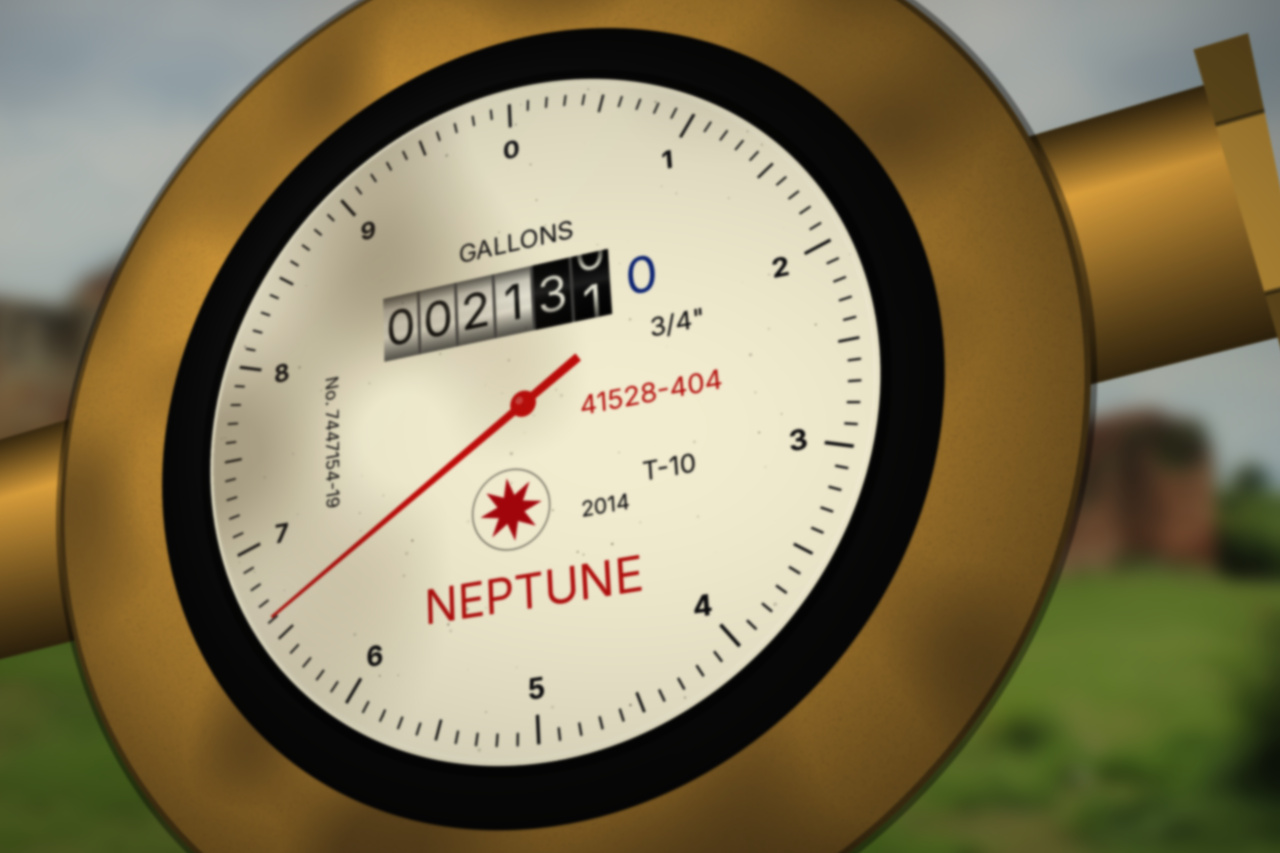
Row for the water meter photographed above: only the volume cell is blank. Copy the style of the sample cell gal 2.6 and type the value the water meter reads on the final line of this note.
gal 21306.6
